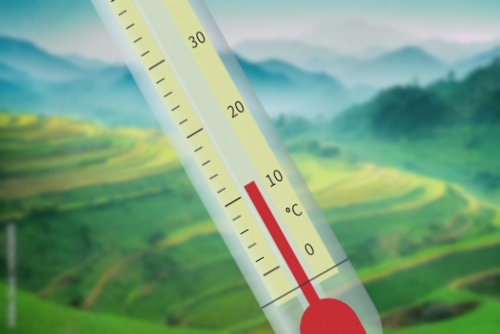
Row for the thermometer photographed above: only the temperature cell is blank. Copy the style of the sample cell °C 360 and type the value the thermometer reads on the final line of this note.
°C 11
